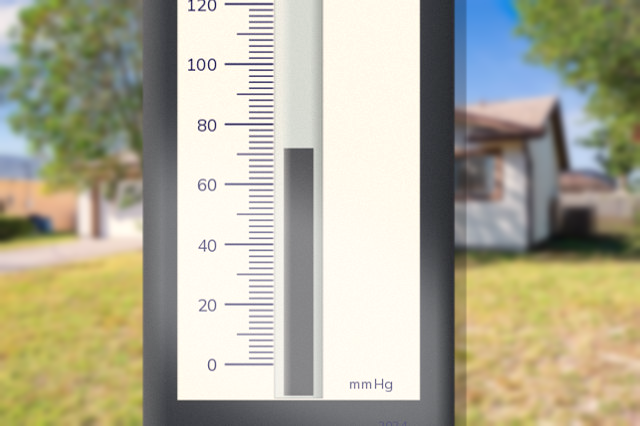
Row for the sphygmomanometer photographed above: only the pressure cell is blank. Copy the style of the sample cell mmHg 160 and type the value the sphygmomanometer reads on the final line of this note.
mmHg 72
